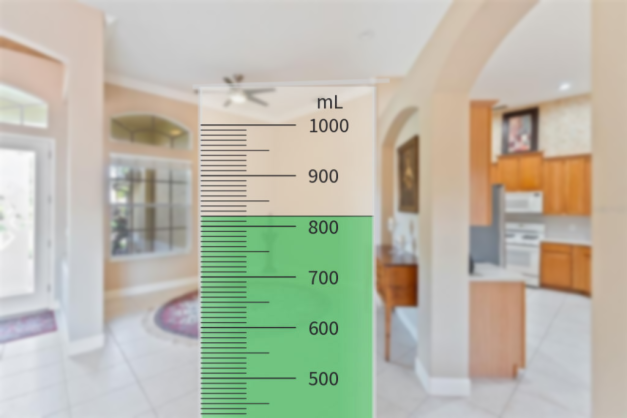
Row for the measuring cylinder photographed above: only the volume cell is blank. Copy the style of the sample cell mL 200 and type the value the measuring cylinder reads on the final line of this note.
mL 820
